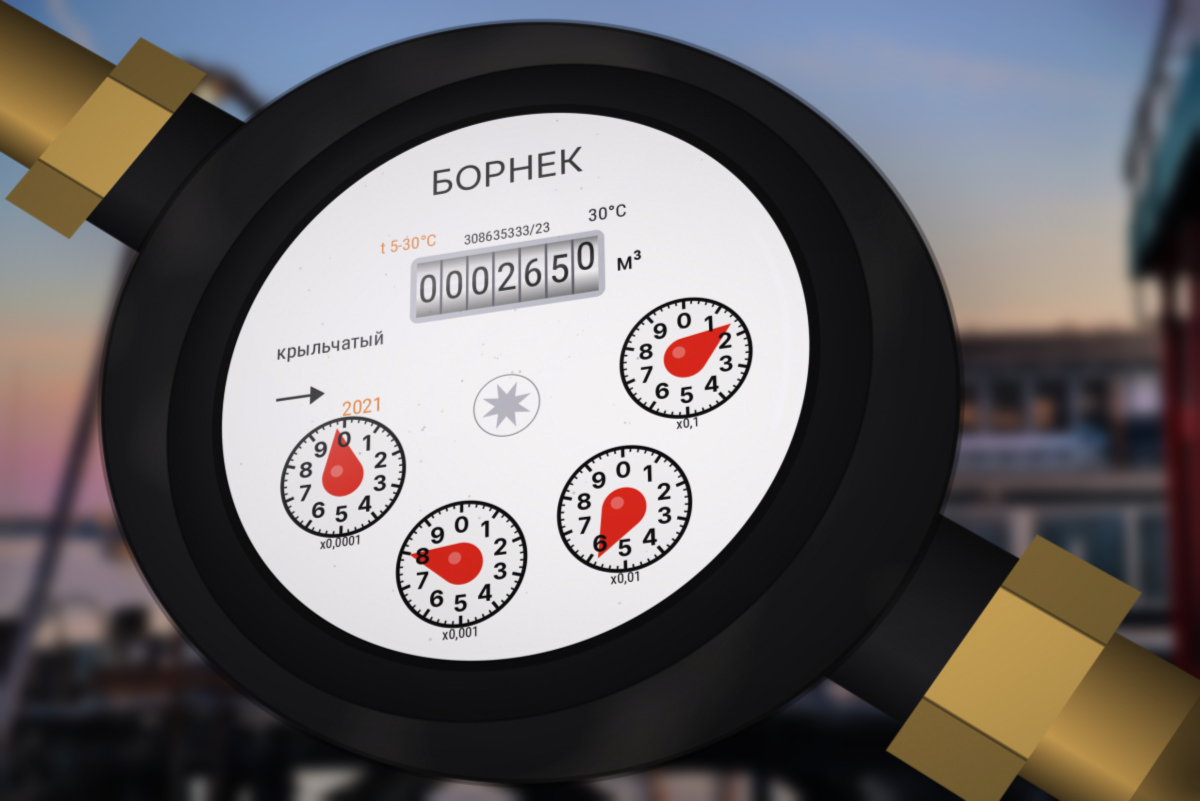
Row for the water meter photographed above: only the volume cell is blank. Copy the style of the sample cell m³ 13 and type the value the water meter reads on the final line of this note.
m³ 2650.1579
